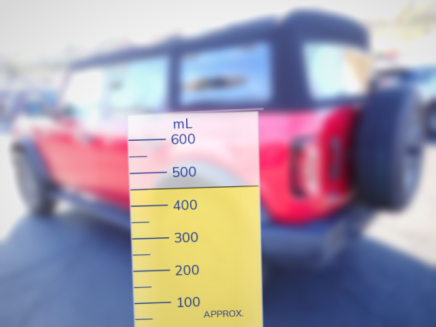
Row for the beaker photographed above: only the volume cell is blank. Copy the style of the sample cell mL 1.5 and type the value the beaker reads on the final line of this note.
mL 450
